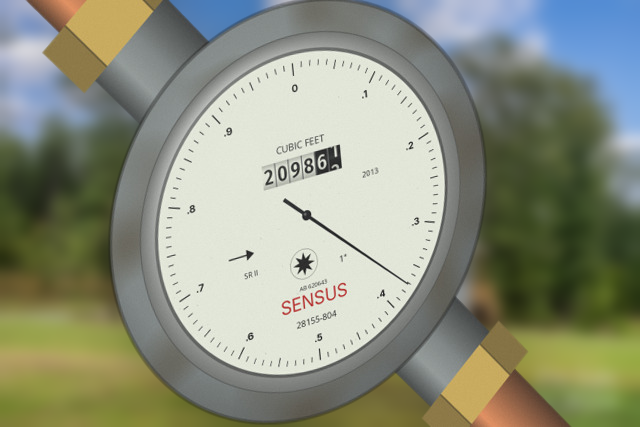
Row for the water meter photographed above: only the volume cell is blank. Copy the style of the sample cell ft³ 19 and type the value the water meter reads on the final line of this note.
ft³ 209861.37
